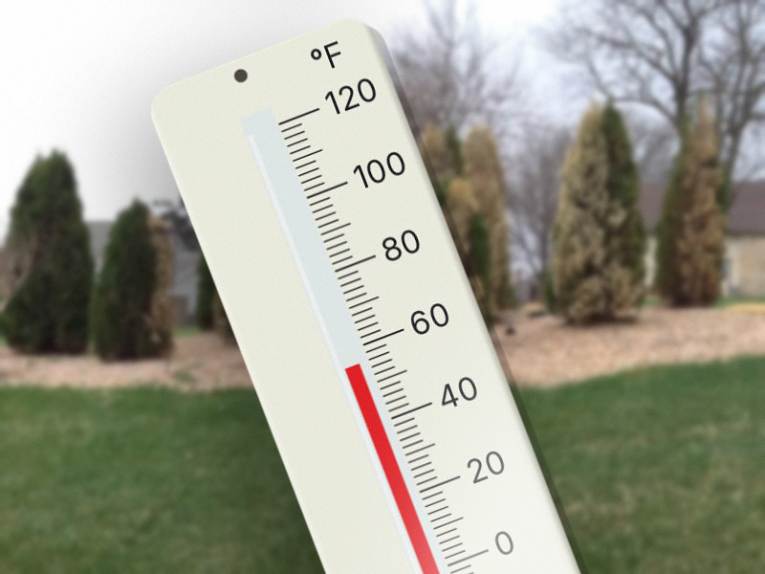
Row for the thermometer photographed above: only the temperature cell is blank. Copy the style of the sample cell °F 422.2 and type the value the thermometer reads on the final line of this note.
°F 56
